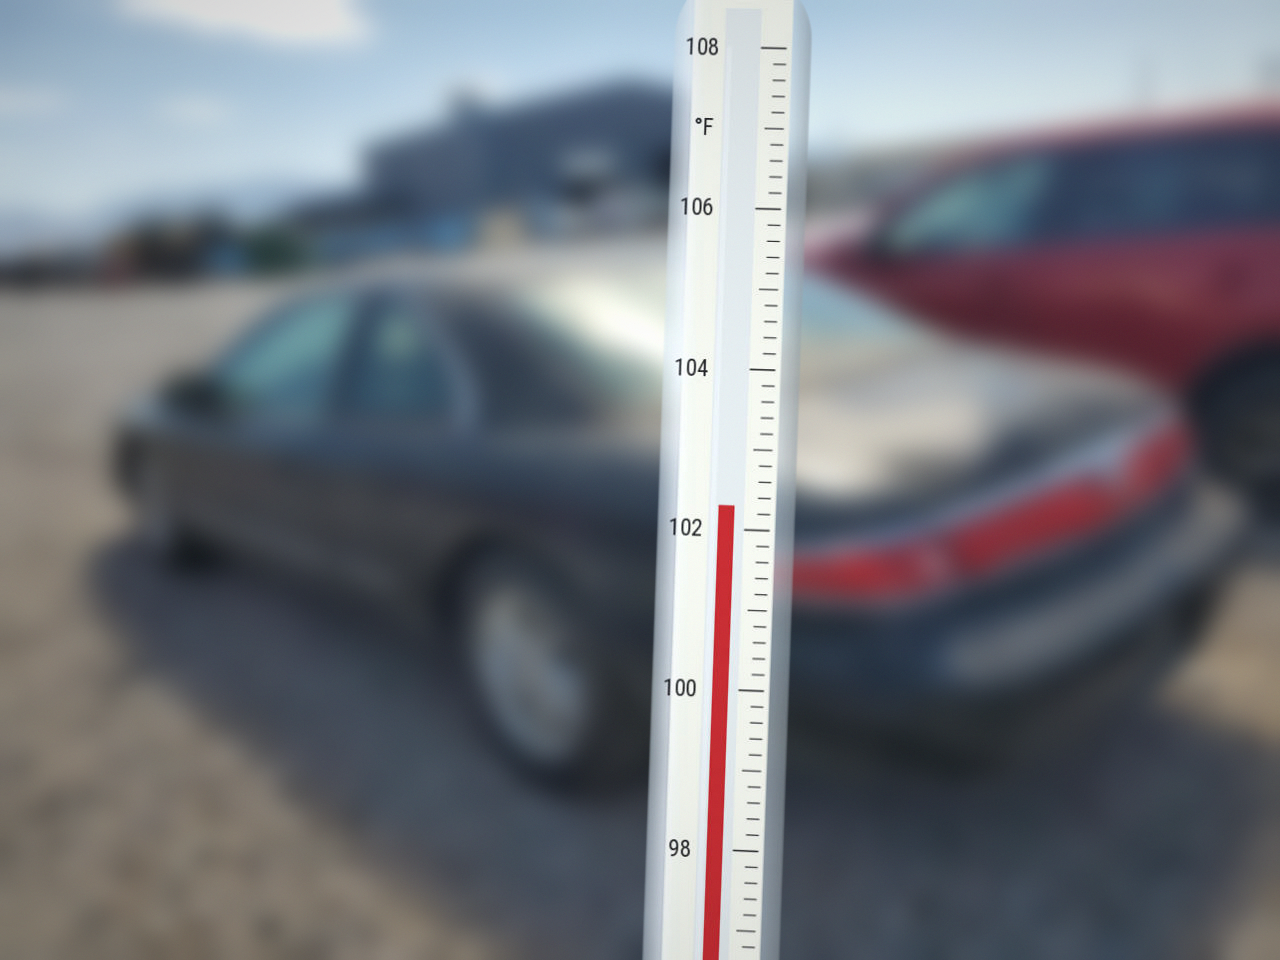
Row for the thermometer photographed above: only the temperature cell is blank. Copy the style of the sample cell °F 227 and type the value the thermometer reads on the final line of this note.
°F 102.3
